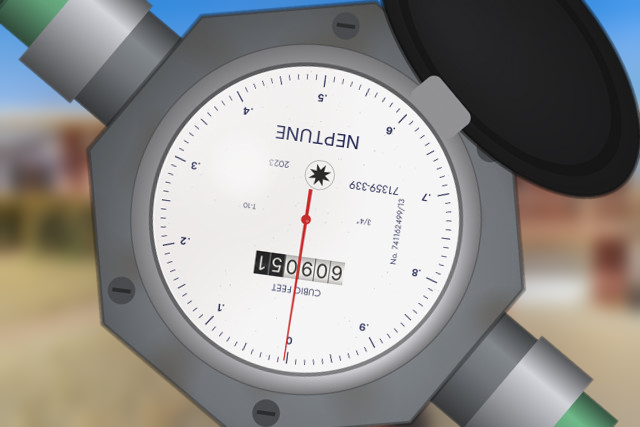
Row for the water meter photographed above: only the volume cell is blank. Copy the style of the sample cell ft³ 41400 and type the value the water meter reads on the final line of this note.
ft³ 609051.00
